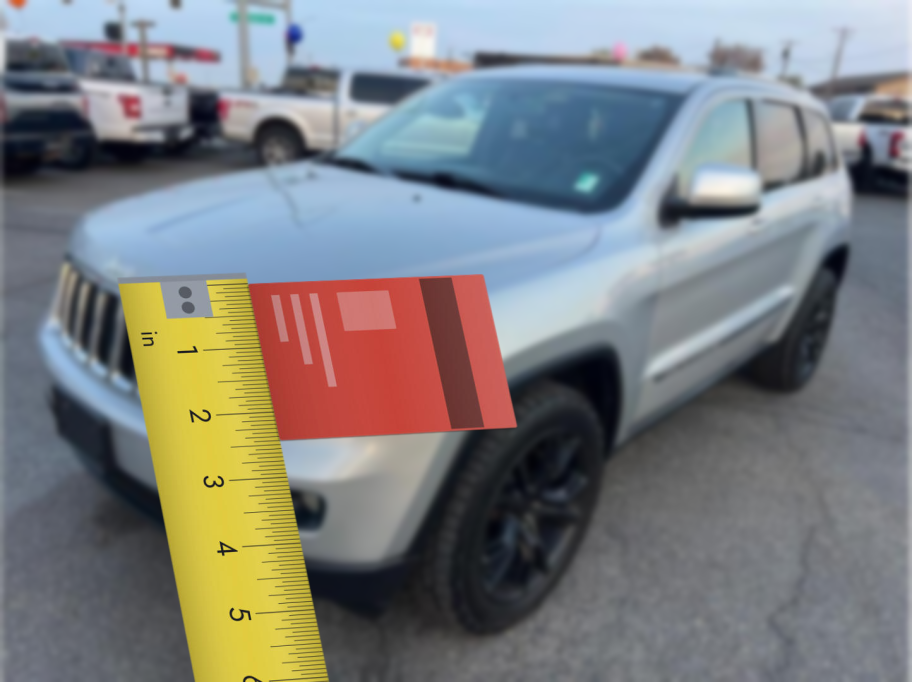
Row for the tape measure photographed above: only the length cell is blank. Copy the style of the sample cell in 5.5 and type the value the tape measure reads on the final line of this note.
in 2.4375
